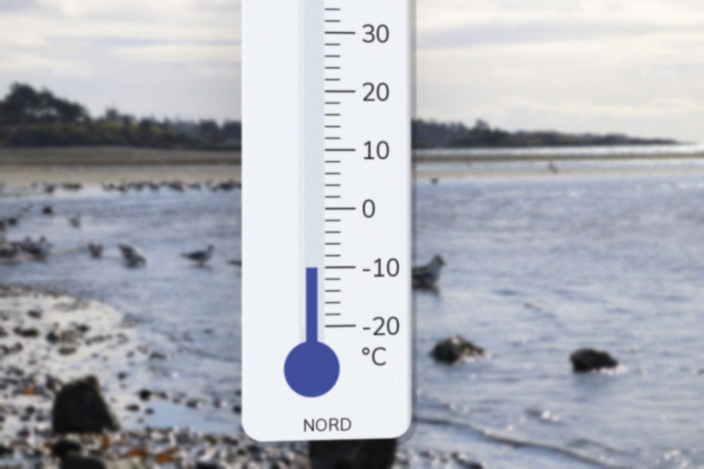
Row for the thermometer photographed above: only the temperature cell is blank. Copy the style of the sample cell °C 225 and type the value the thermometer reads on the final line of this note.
°C -10
